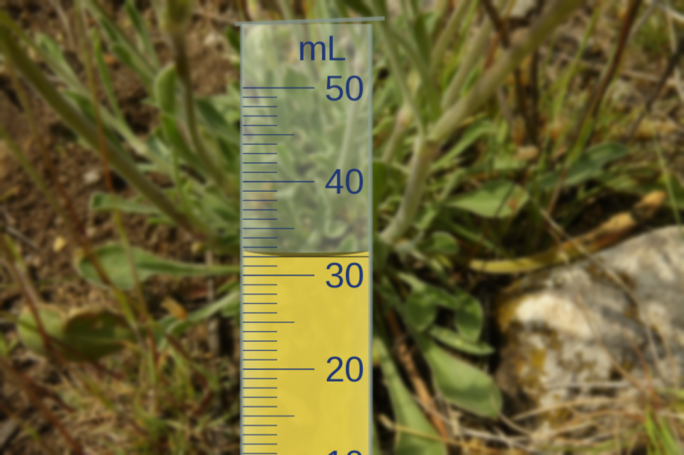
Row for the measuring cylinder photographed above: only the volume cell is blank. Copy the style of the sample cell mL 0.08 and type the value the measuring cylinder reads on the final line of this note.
mL 32
